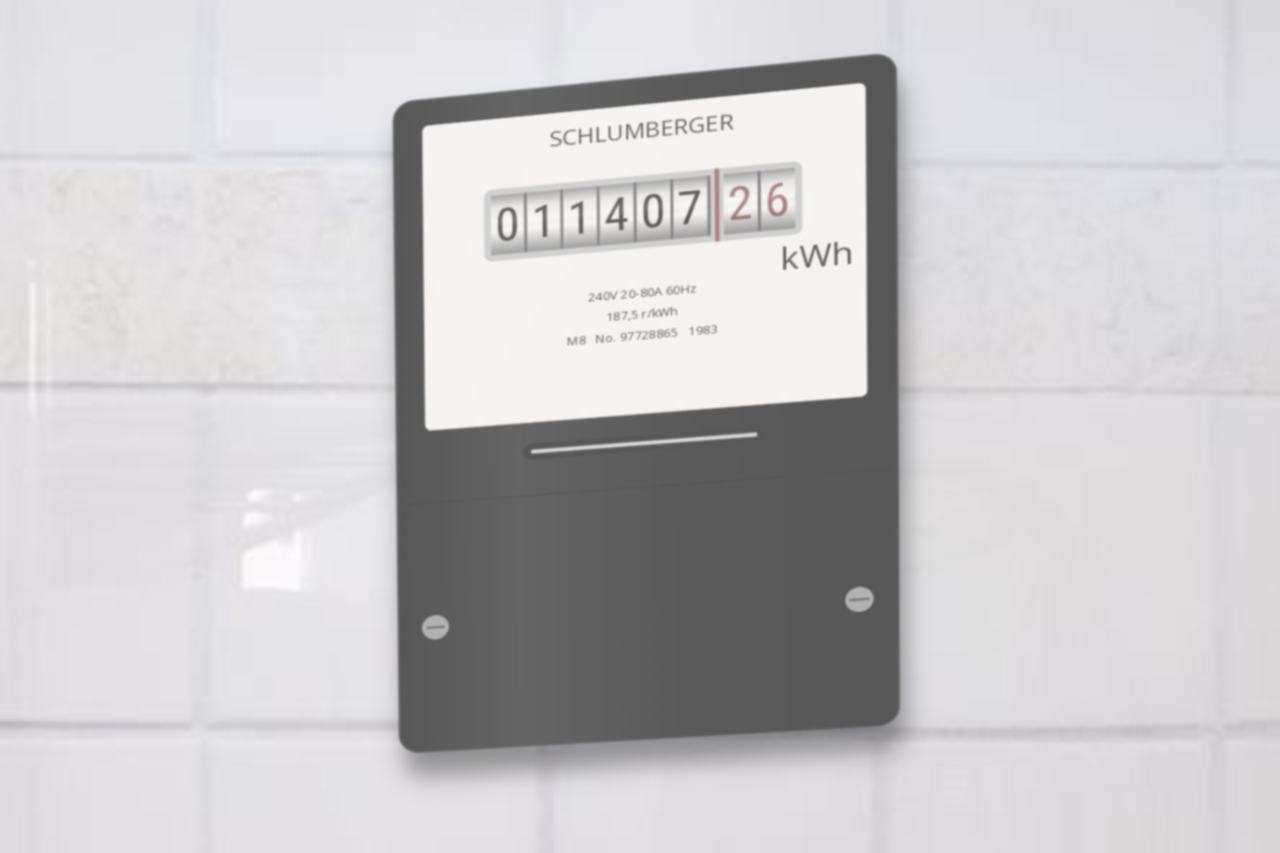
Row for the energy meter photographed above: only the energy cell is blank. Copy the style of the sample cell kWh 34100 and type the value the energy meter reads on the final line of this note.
kWh 11407.26
